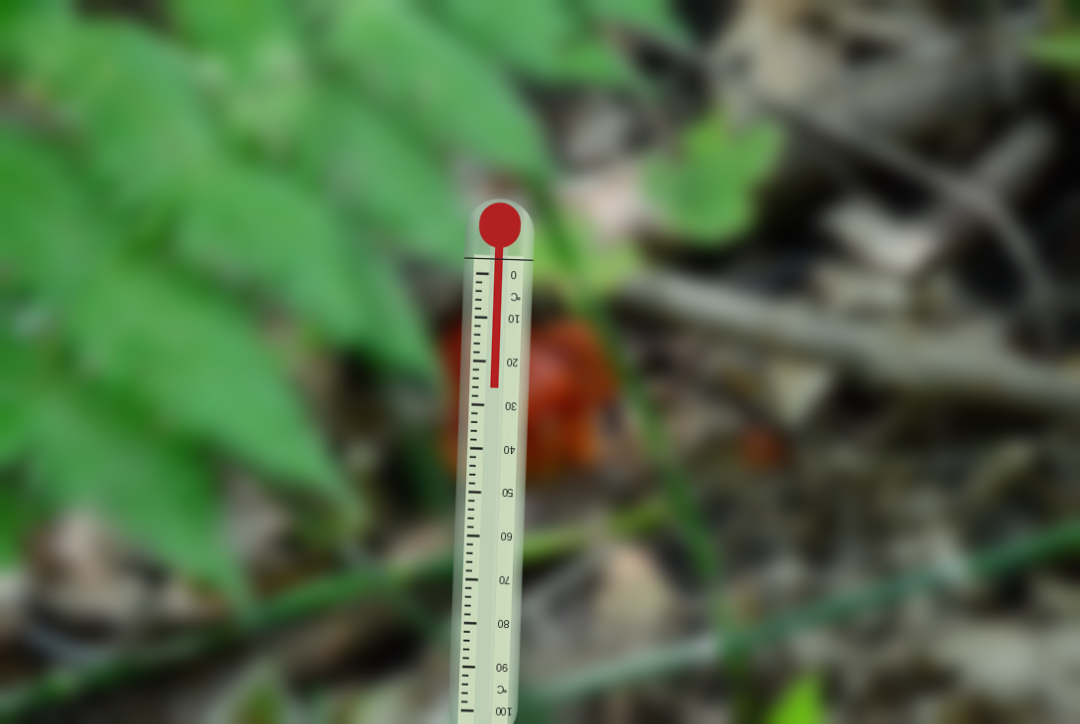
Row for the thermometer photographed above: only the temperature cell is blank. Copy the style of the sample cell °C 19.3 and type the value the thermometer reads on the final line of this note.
°C 26
